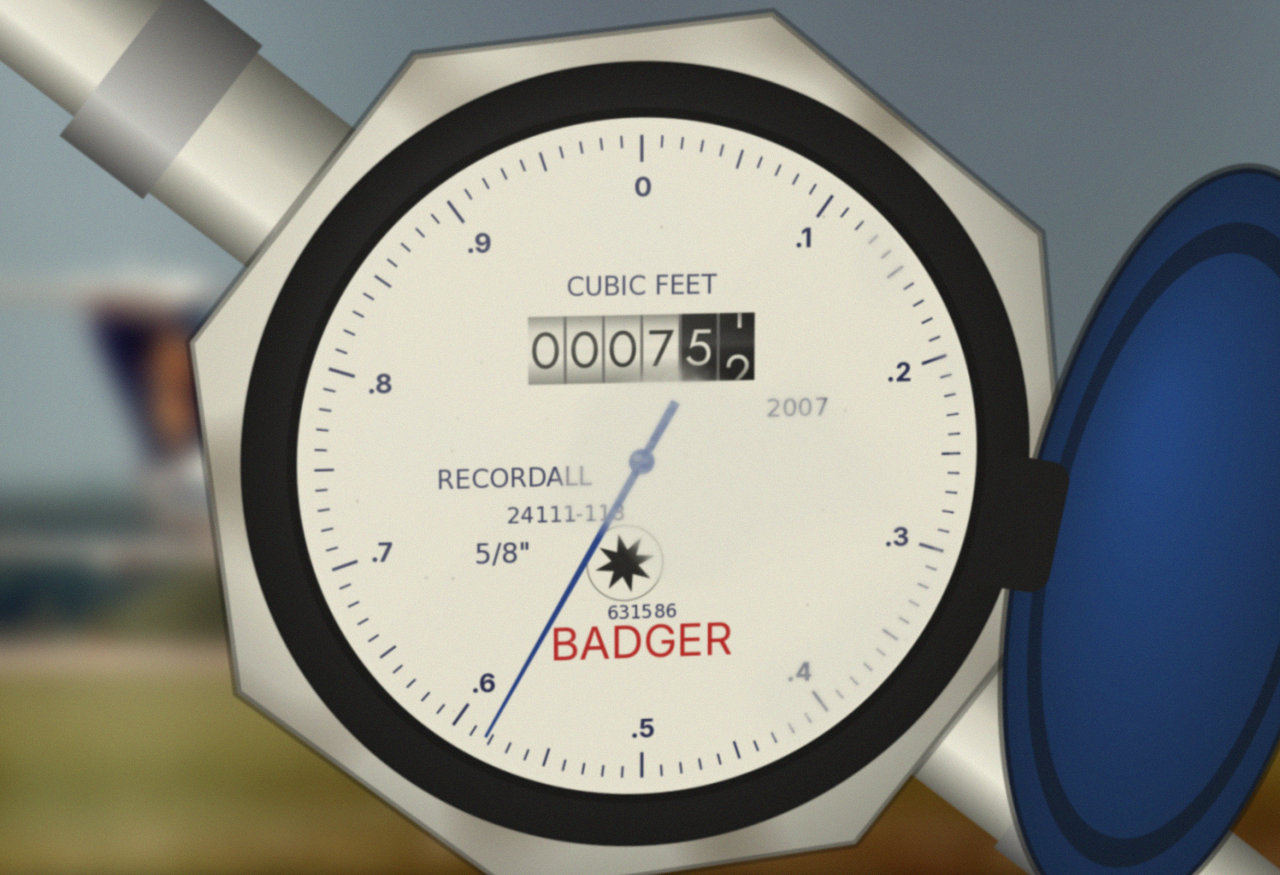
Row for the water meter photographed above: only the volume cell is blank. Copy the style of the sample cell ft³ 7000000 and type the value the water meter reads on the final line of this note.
ft³ 751.58
